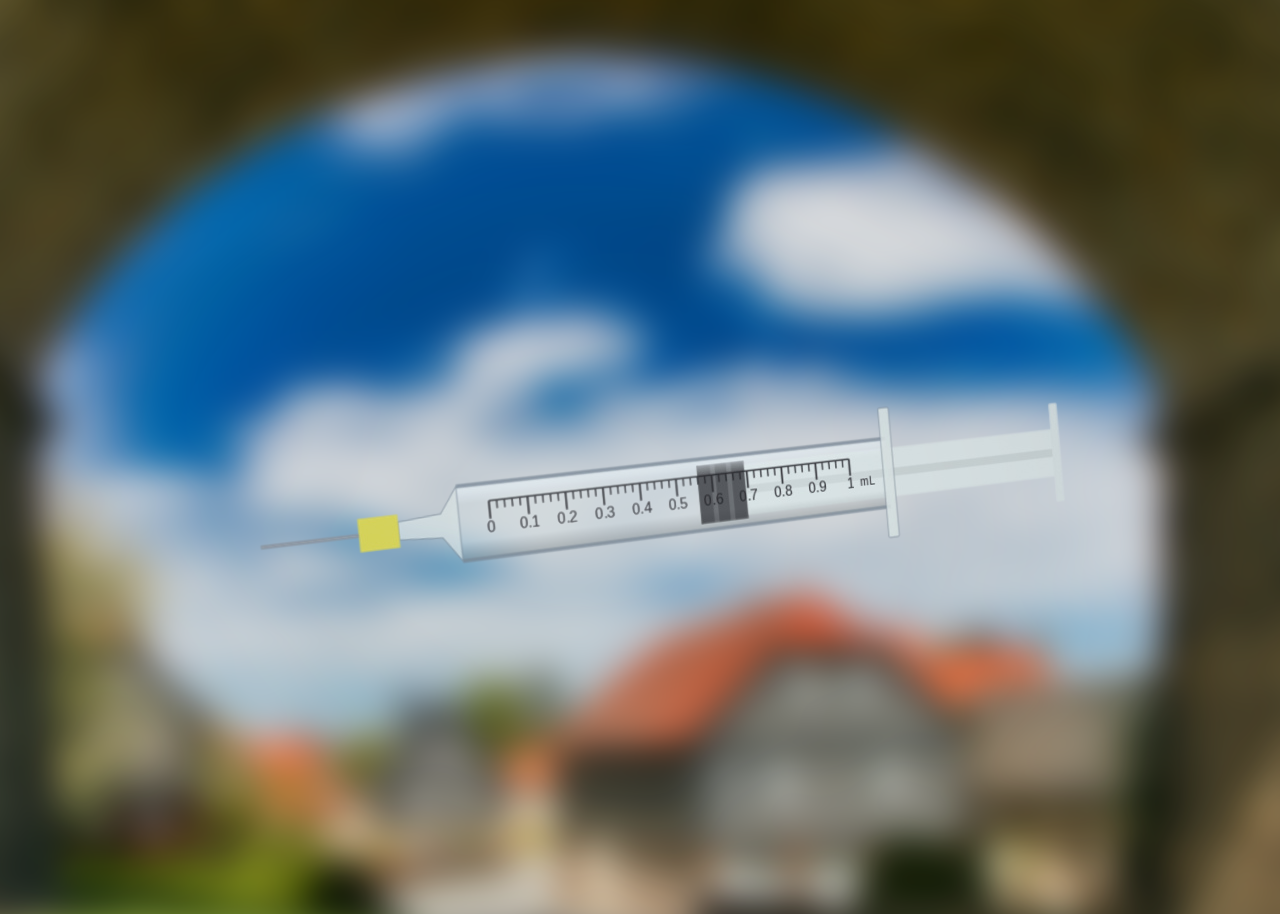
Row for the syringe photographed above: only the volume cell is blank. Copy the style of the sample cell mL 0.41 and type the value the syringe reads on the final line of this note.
mL 0.56
